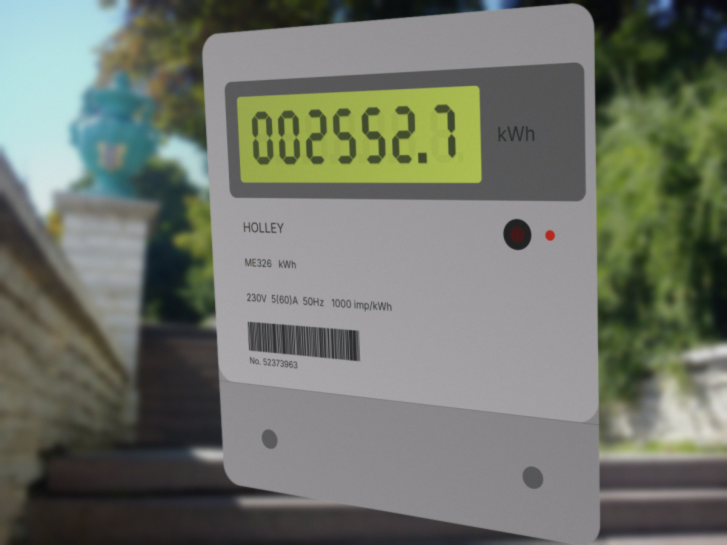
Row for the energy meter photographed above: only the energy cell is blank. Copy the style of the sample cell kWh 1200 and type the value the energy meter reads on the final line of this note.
kWh 2552.7
